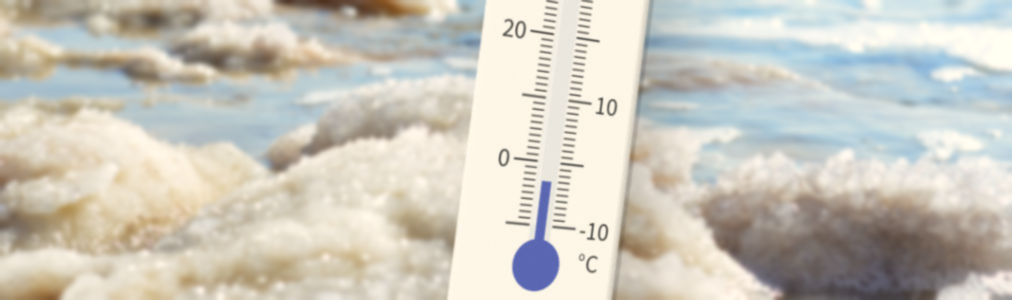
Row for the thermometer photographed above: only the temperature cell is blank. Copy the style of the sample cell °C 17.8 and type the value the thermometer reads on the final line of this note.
°C -3
